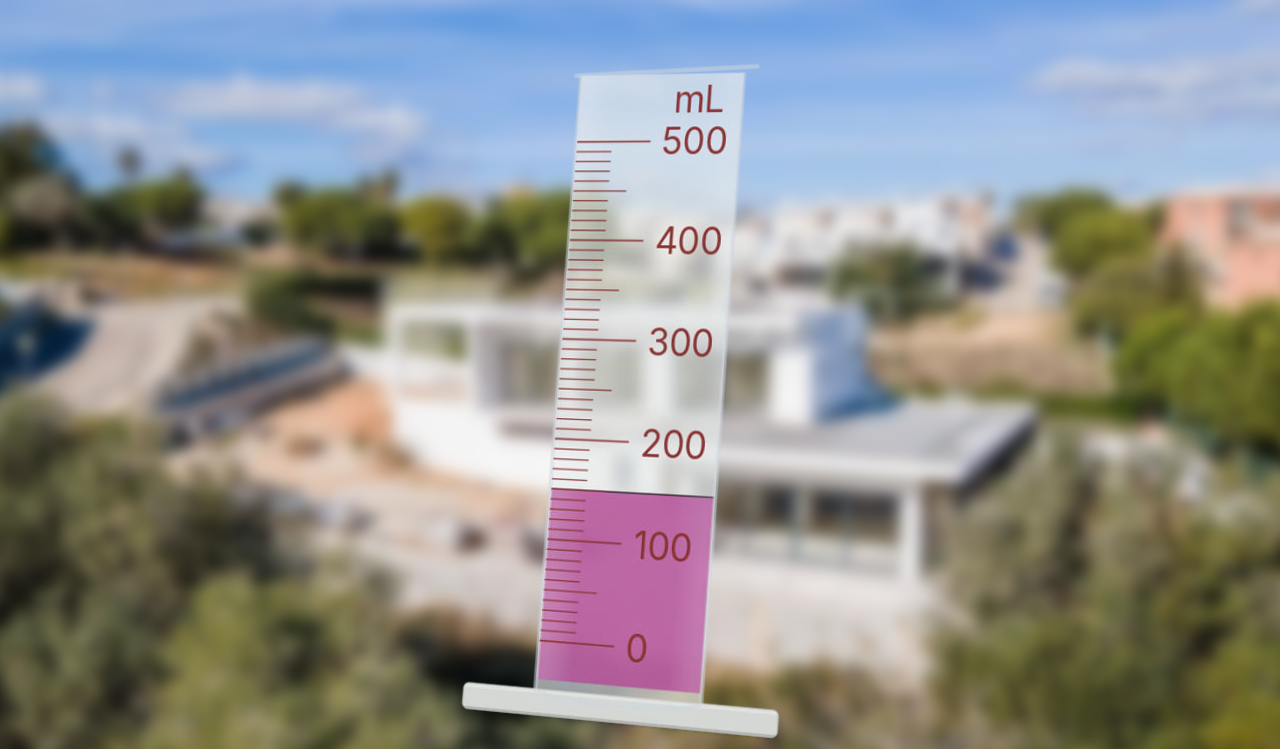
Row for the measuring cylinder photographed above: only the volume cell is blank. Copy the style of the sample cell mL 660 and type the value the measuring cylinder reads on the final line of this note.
mL 150
